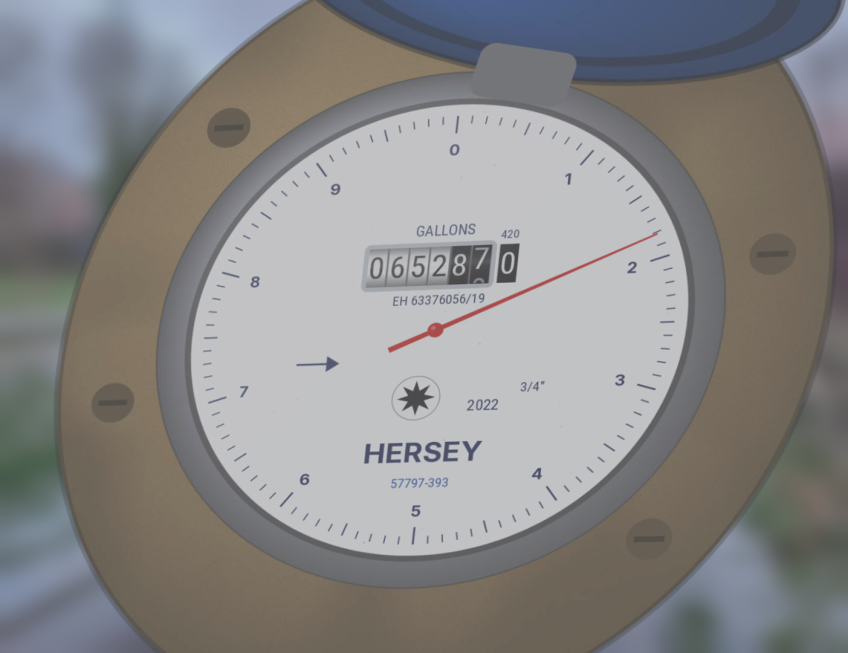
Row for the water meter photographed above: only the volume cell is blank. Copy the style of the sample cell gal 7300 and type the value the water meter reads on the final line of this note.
gal 652871.8
